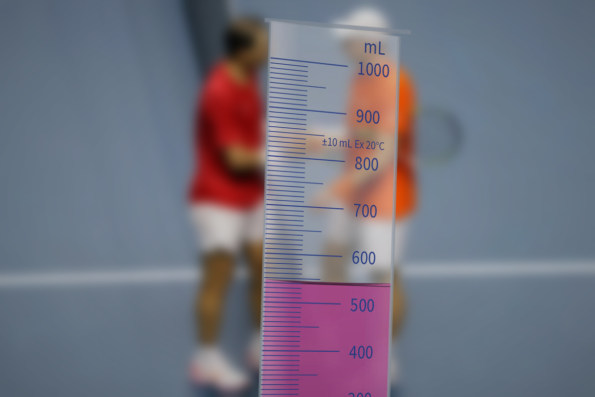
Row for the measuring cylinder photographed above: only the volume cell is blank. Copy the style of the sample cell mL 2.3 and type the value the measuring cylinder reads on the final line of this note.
mL 540
